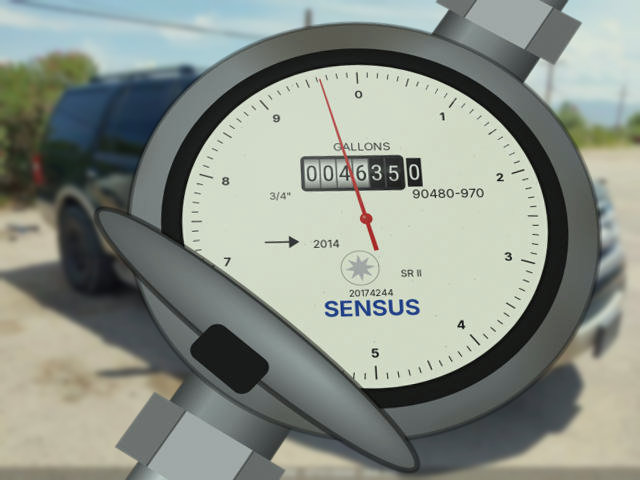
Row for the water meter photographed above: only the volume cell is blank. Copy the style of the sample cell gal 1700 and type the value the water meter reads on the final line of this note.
gal 46349.6
